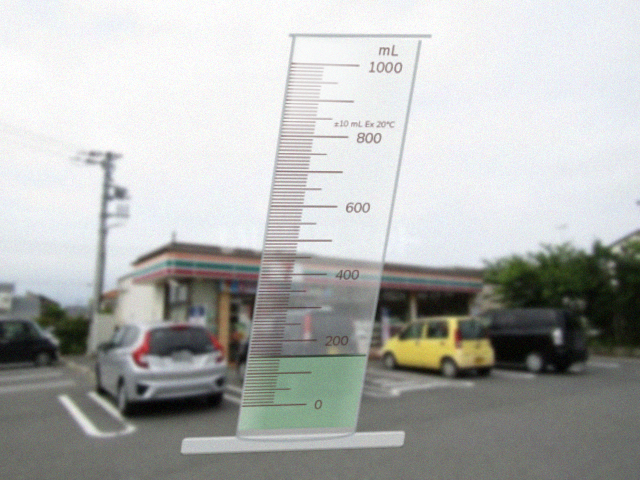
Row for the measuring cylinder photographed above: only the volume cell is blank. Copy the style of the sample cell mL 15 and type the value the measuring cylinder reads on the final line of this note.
mL 150
